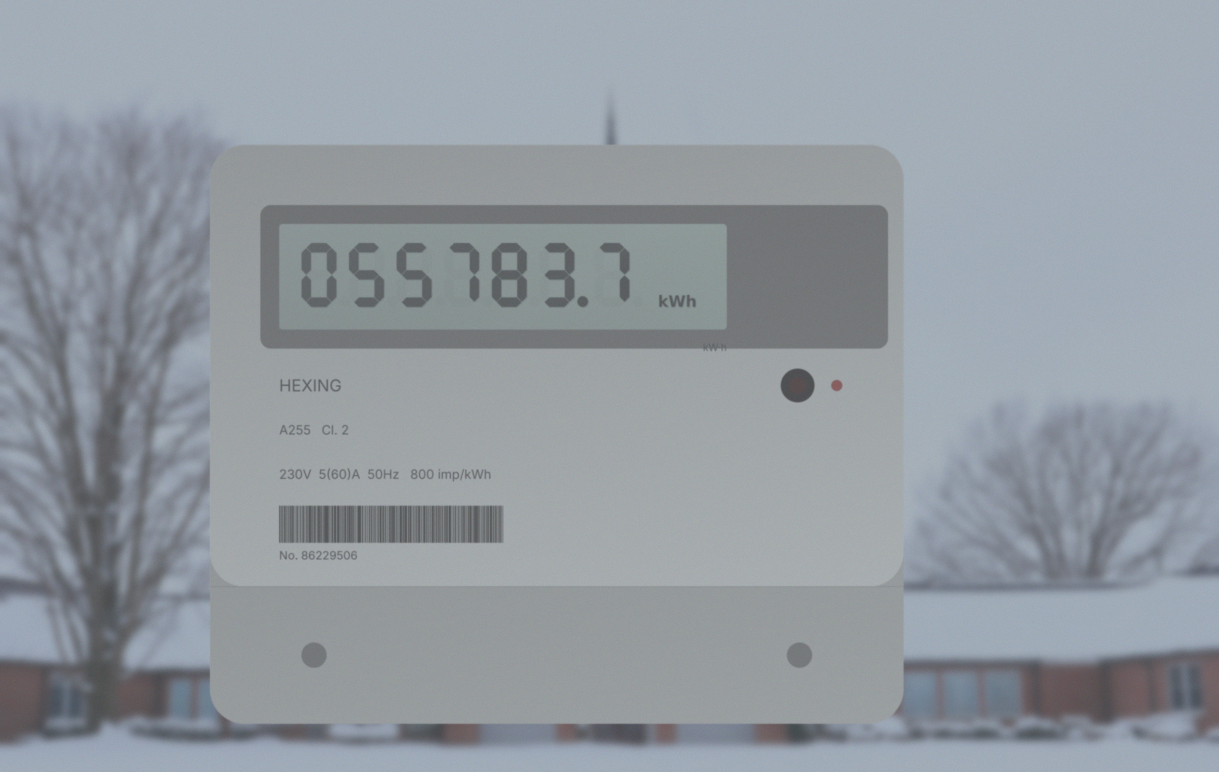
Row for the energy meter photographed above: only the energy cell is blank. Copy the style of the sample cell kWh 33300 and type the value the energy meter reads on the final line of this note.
kWh 55783.7
